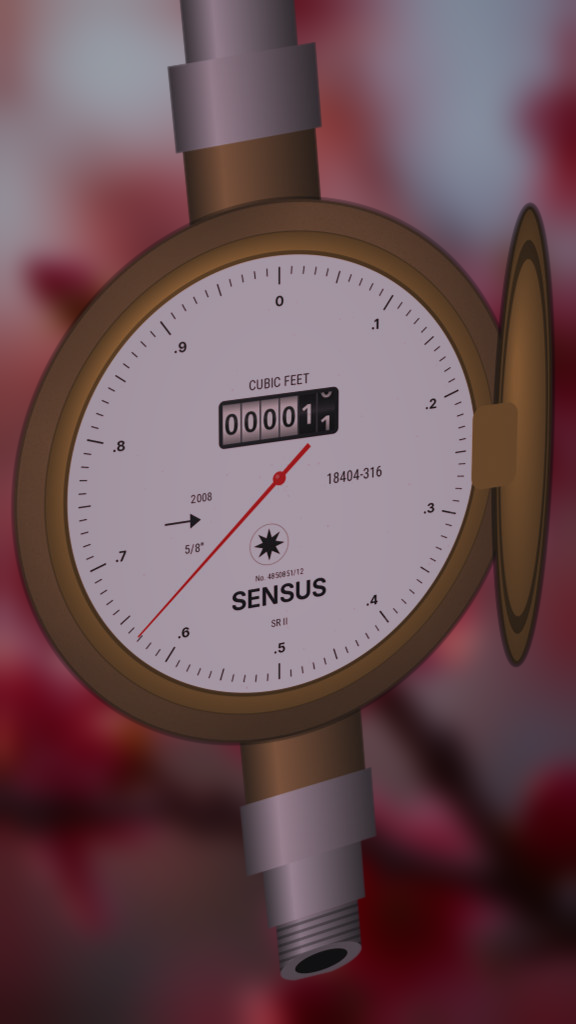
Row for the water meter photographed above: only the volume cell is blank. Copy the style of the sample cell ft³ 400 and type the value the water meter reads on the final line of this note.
ft³ 10.63
